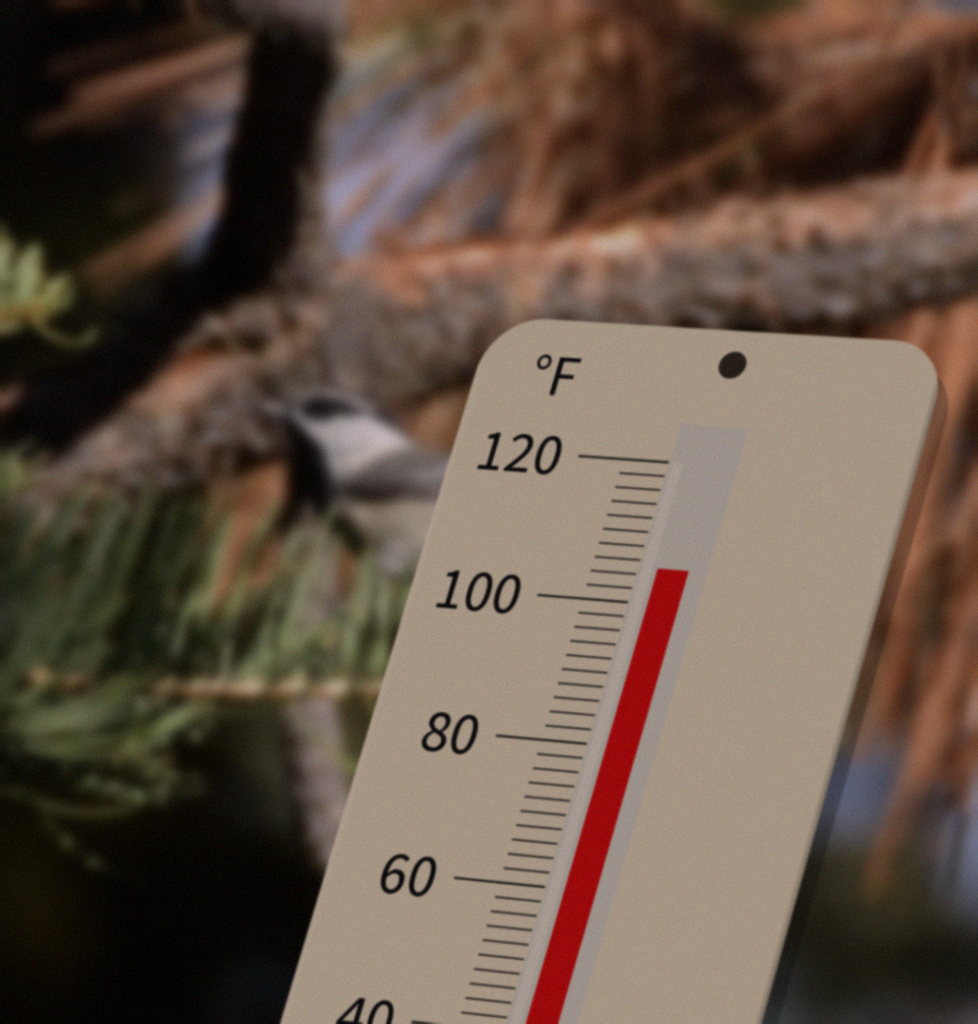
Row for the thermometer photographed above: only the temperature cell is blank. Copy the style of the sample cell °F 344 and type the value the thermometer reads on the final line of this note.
°F 105
